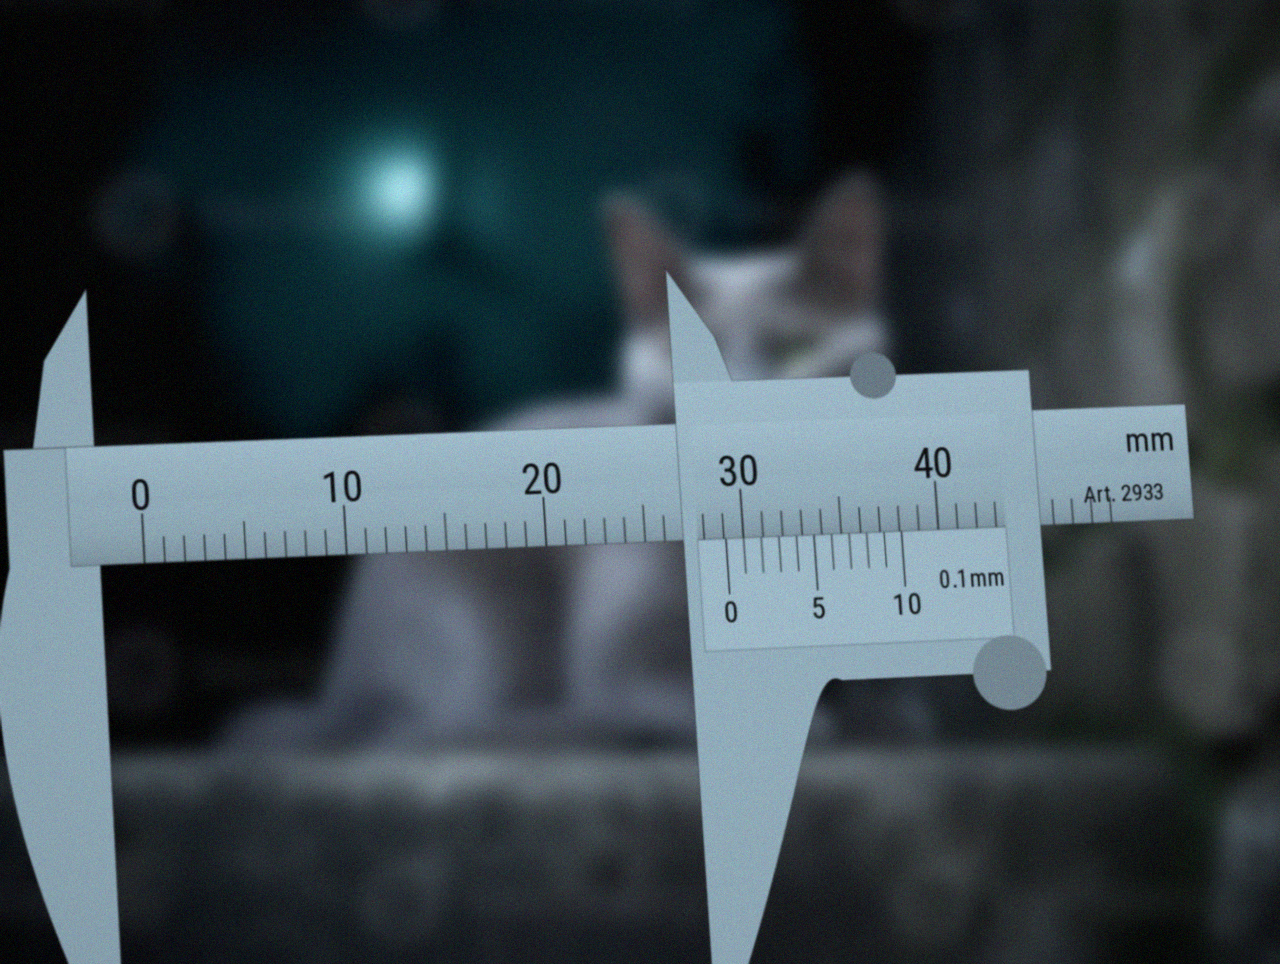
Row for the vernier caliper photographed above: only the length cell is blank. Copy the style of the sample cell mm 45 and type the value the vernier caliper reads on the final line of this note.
mm 29.1
